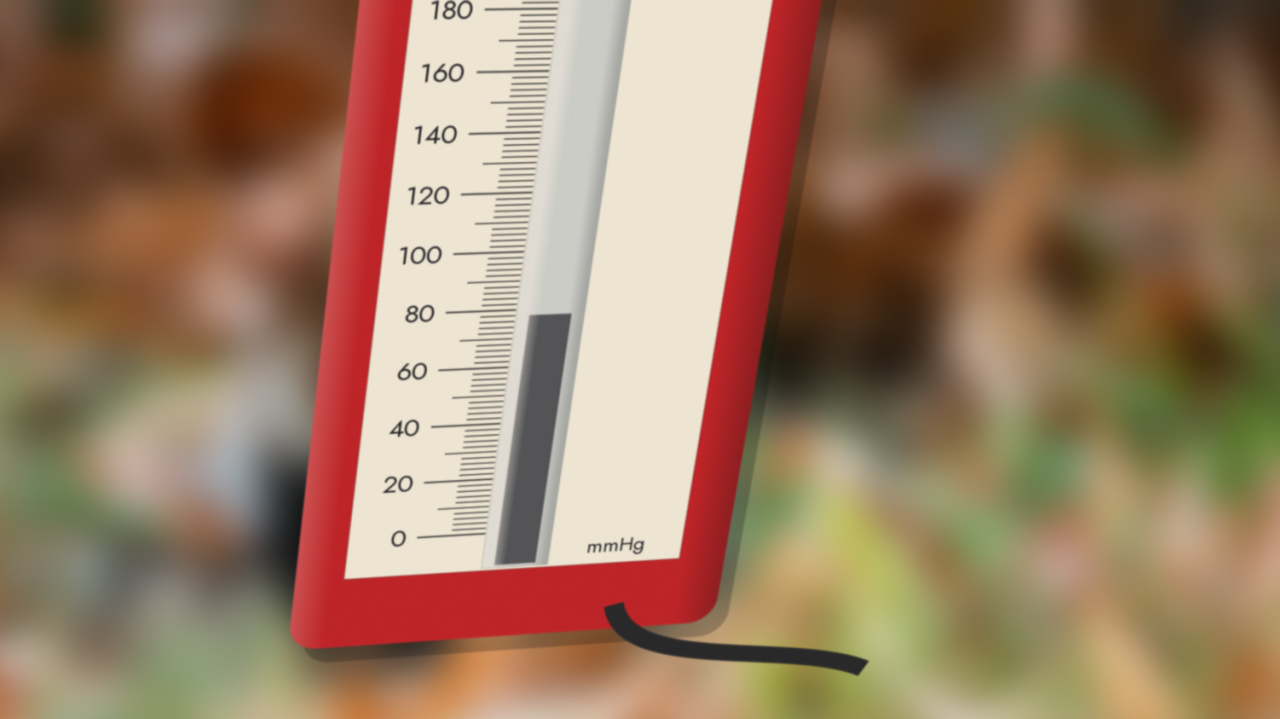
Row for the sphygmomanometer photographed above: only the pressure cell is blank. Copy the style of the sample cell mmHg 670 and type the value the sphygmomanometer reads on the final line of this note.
mmHg 78
